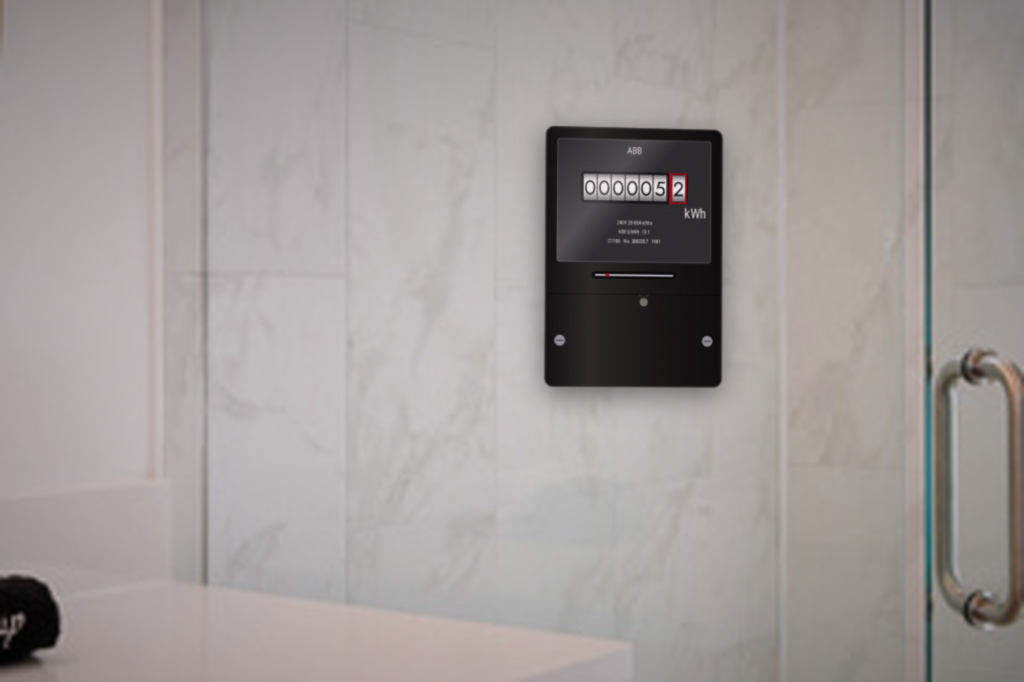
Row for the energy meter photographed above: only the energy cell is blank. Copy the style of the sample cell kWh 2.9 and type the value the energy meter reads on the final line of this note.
kWh 5.2
